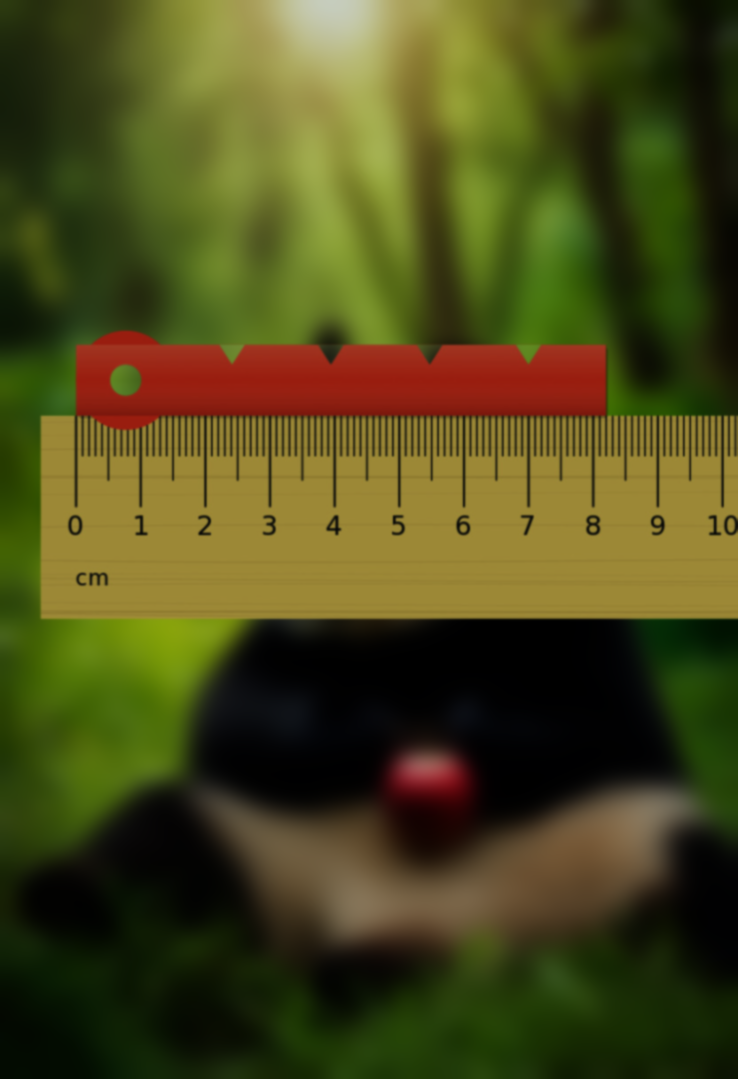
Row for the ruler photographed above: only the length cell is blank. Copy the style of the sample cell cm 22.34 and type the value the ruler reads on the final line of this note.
cm 8.2
